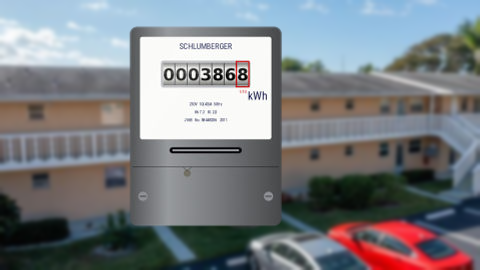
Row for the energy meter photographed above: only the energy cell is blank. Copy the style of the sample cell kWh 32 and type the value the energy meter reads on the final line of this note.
kWh 386.8
